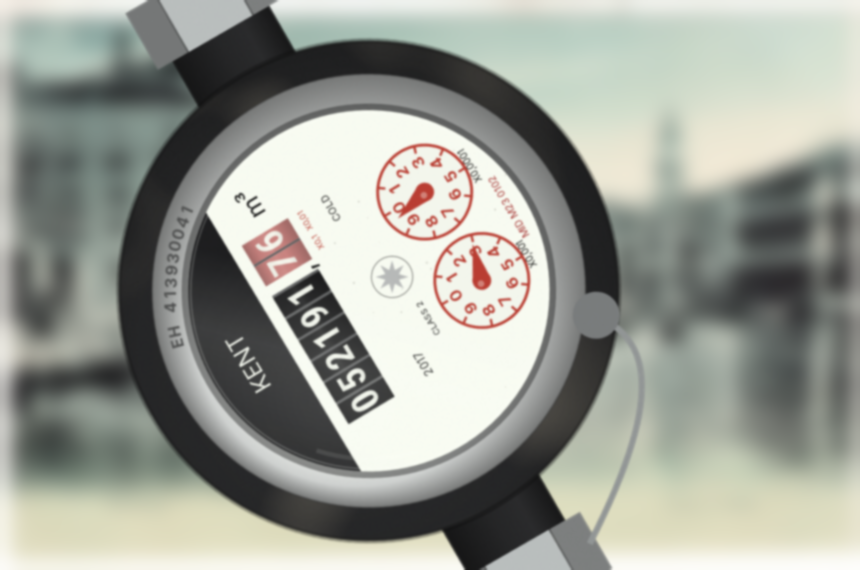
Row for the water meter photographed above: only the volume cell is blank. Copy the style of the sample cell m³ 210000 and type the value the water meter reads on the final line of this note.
m³ 52191.7629
